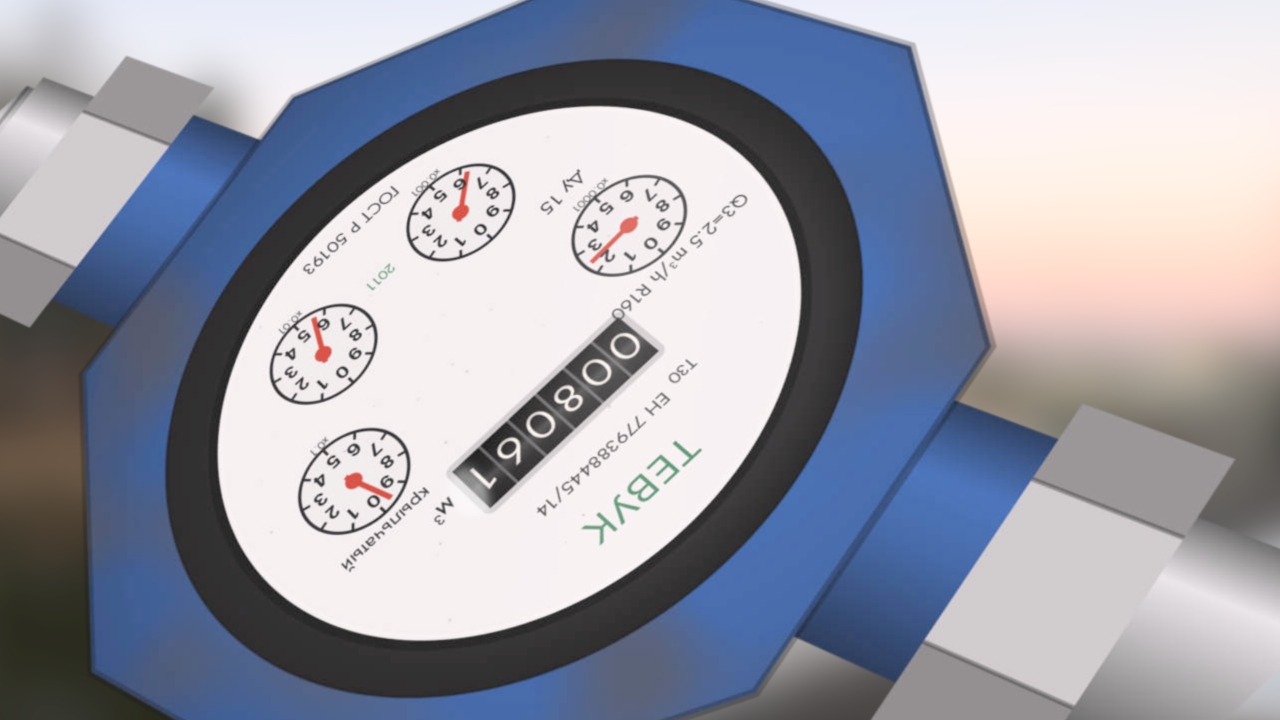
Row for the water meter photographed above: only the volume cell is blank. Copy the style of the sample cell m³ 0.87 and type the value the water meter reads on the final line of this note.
m³ 8060.9562
